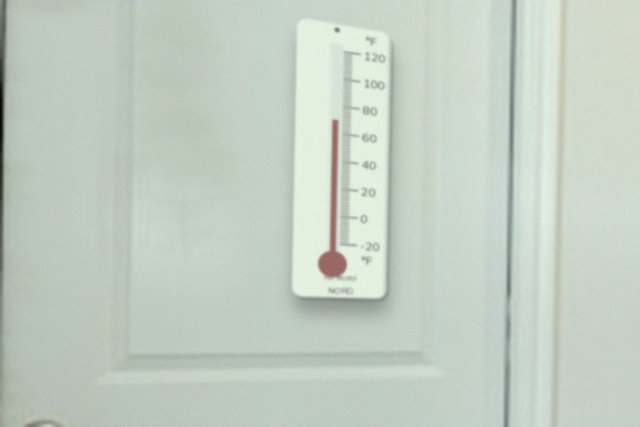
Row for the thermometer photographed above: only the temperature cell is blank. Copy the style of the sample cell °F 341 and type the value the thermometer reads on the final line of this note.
°F 70
